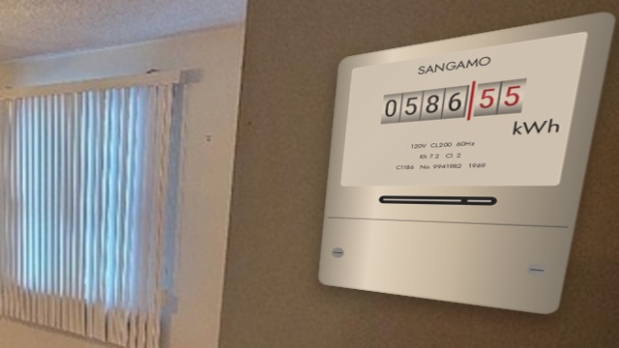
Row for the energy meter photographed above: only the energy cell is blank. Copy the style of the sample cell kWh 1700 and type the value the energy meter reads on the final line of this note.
kWh 586.55
